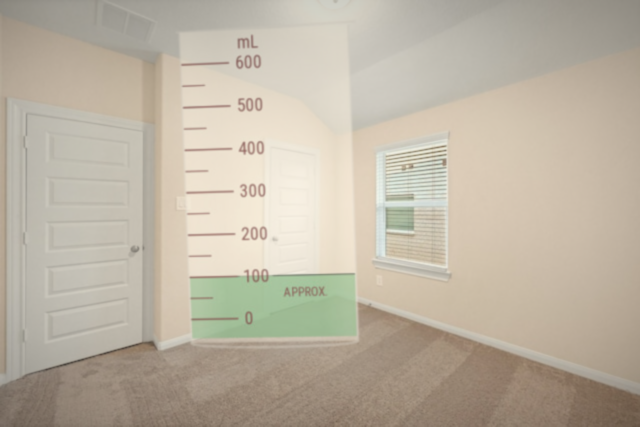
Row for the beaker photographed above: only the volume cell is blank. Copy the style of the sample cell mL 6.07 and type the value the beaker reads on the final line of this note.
mL 100
